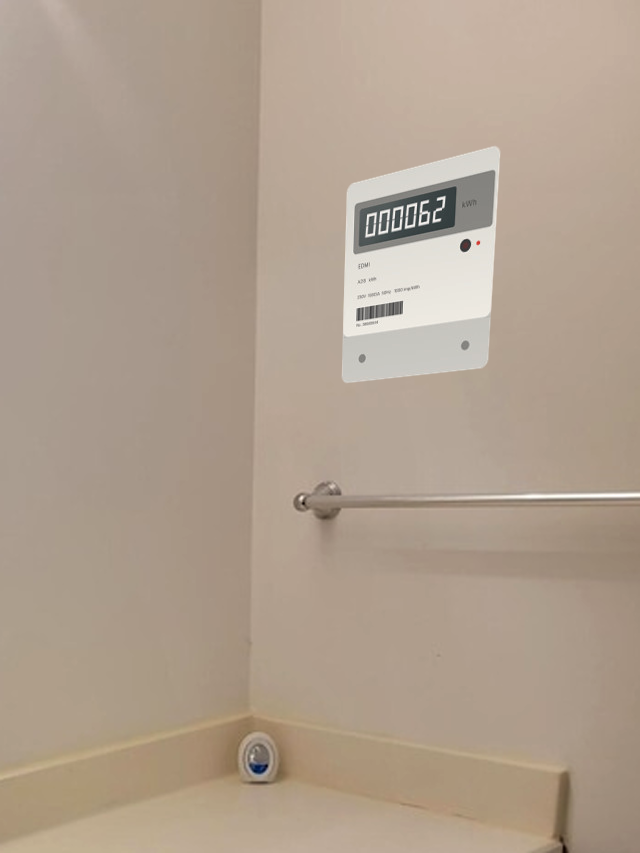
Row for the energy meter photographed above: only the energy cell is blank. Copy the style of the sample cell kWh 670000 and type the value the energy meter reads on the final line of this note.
kWh 62
